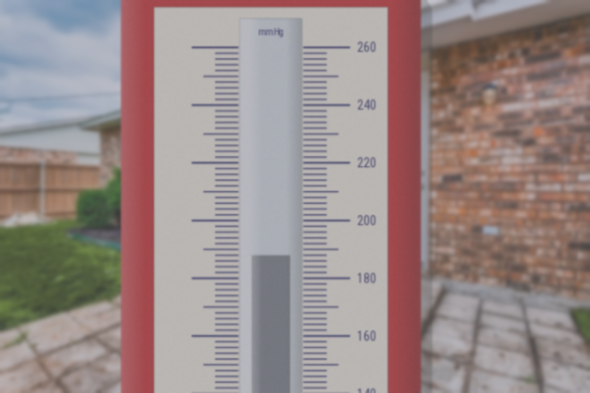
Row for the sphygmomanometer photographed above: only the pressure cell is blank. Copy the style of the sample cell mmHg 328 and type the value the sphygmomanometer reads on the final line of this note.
mmHg 188
